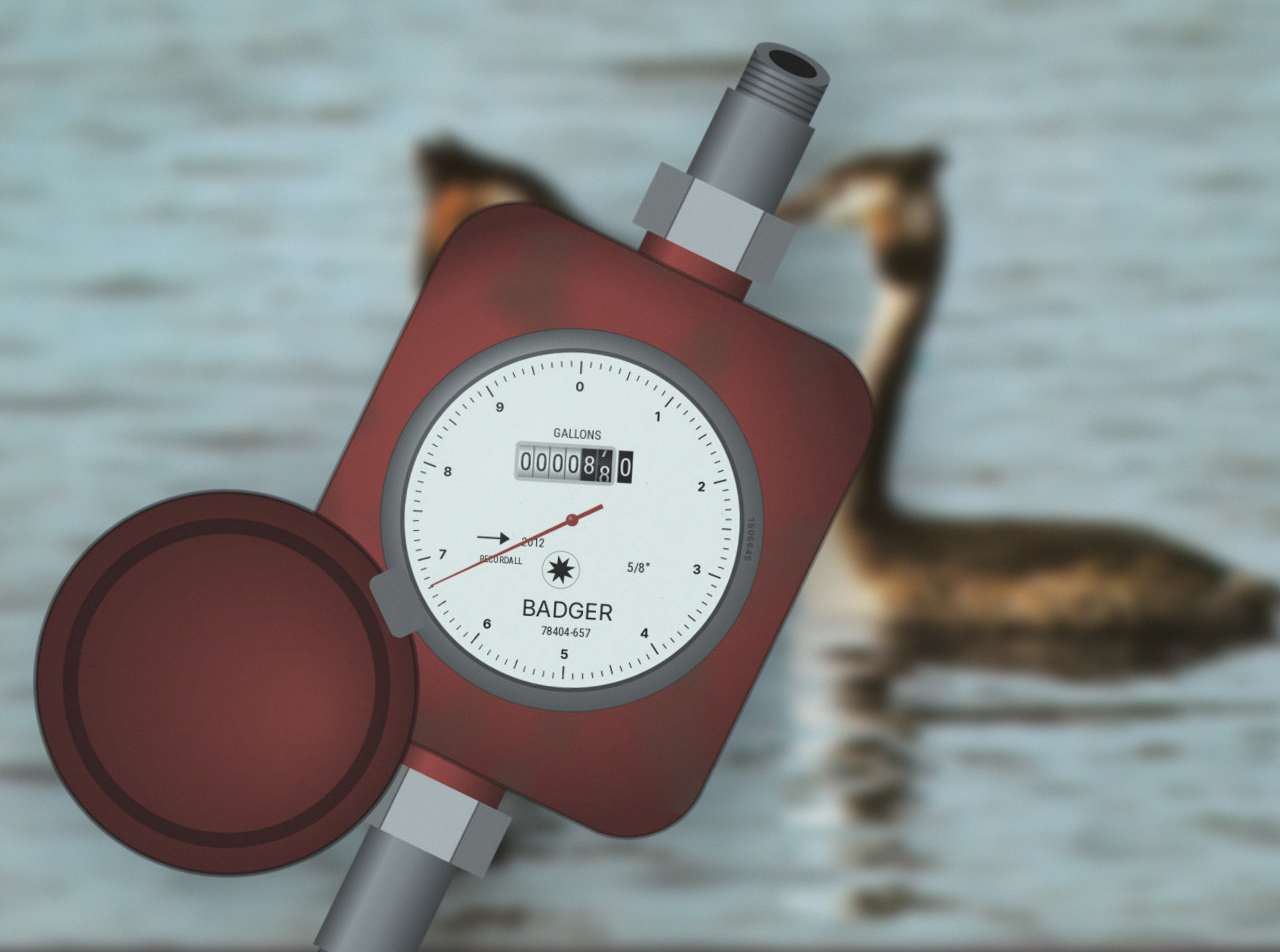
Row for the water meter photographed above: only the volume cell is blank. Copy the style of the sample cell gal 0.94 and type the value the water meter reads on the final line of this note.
gal 876.7
